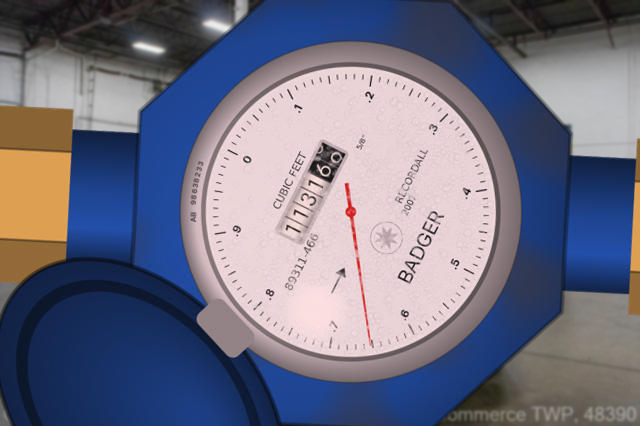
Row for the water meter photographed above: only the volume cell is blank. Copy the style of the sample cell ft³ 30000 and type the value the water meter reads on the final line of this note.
ft³ 113168.65
